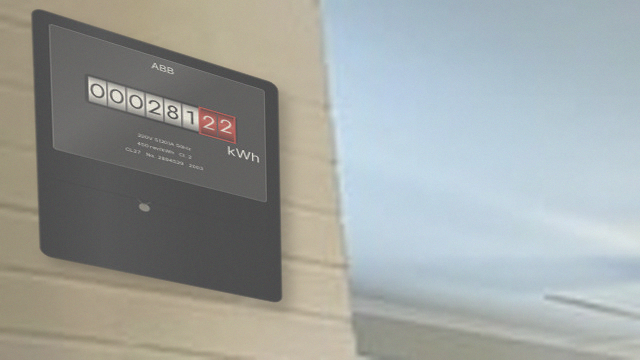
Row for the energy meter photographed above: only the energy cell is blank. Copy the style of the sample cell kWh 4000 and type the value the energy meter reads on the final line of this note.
kWh 281.22
